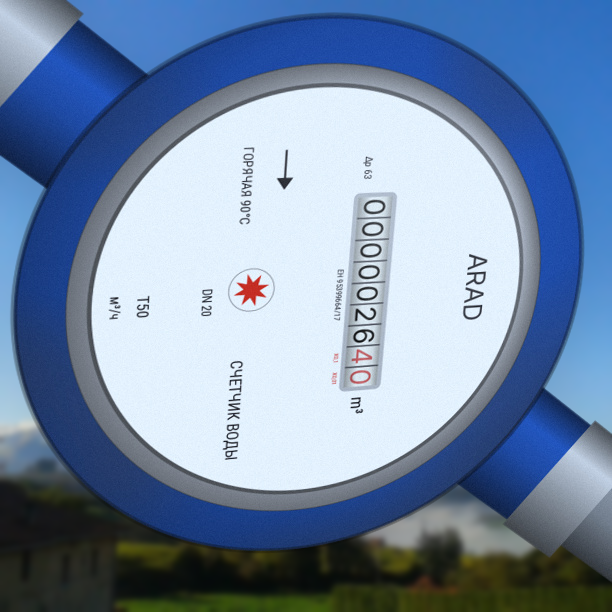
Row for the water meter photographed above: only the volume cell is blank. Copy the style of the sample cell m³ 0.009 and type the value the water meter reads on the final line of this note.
m³ 26.40
